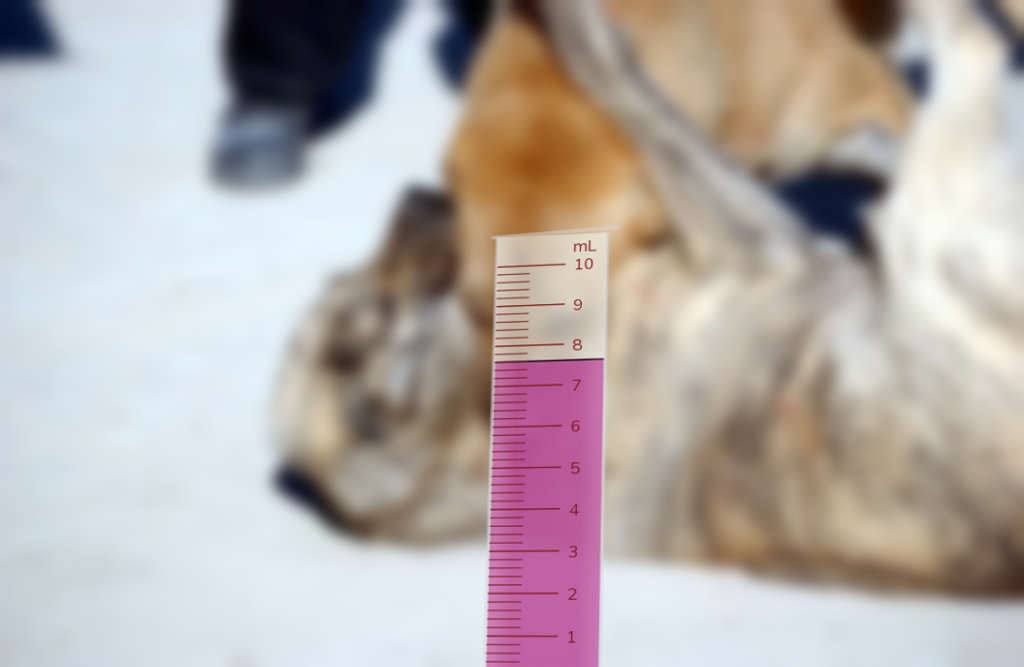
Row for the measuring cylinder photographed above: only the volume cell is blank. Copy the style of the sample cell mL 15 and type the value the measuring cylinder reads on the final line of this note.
mL 7.6
